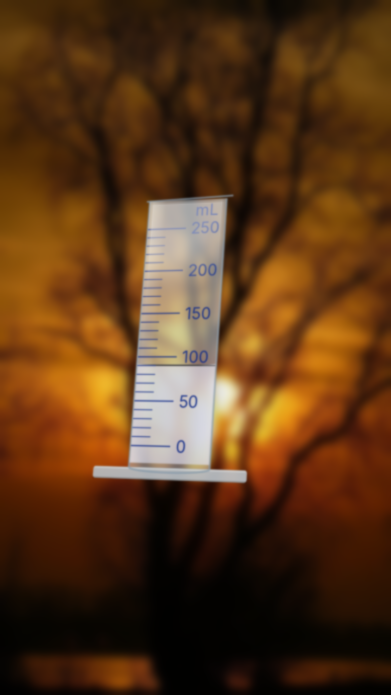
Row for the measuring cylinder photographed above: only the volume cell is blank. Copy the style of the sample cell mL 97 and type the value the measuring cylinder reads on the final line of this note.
mL 90
